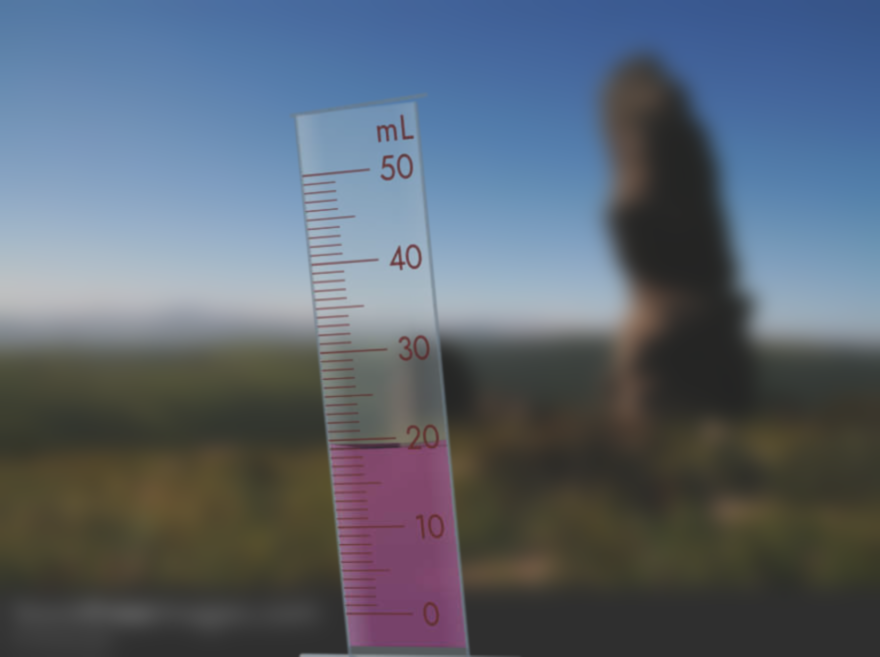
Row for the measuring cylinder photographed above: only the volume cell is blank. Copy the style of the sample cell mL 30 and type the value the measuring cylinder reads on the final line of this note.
mL 19
